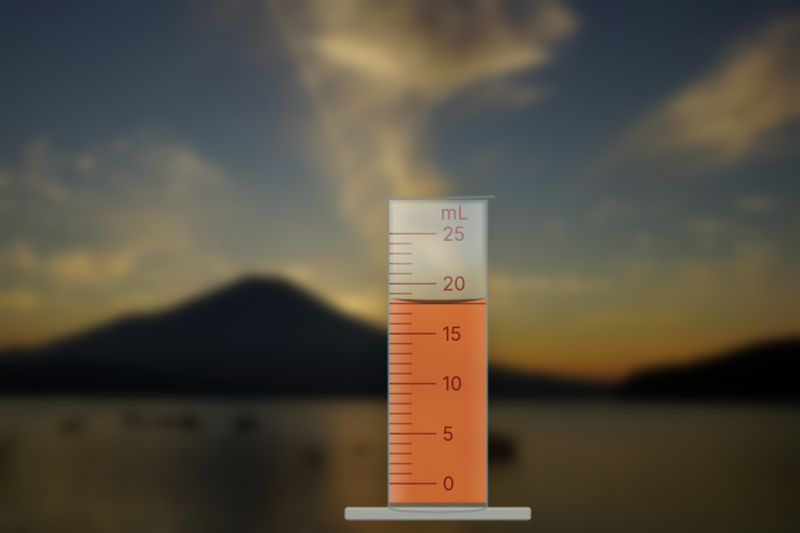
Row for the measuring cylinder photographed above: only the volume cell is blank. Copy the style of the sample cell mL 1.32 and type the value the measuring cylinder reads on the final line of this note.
mL 18
